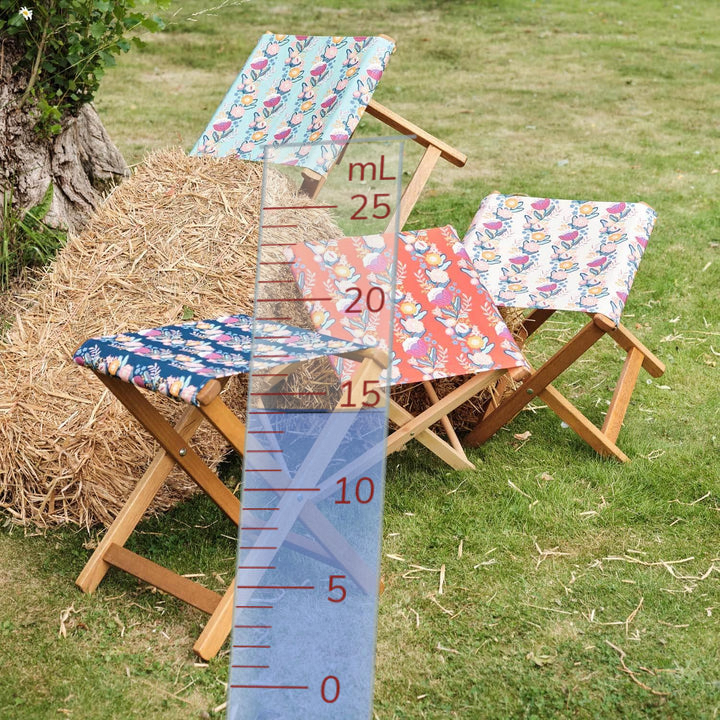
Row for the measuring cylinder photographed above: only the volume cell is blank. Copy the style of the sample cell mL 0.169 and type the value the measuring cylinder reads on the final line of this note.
mL 14
